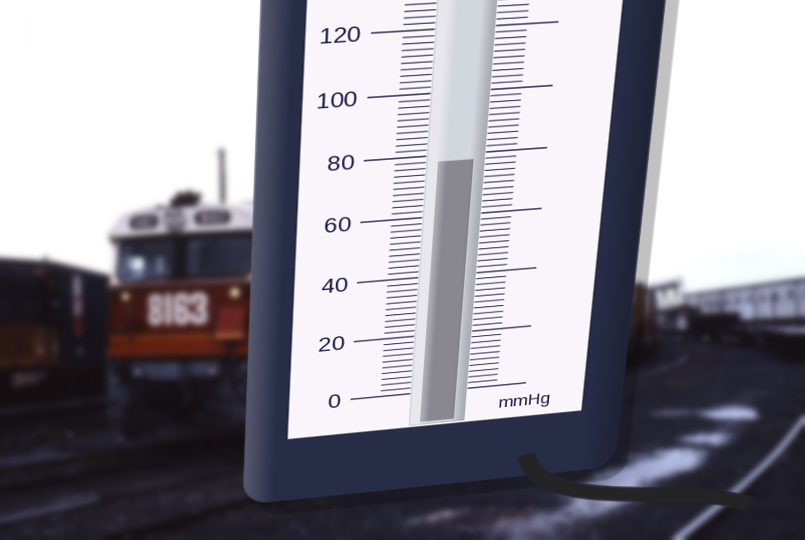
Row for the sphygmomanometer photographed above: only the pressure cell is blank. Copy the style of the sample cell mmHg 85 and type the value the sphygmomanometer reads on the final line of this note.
mmHg 78
